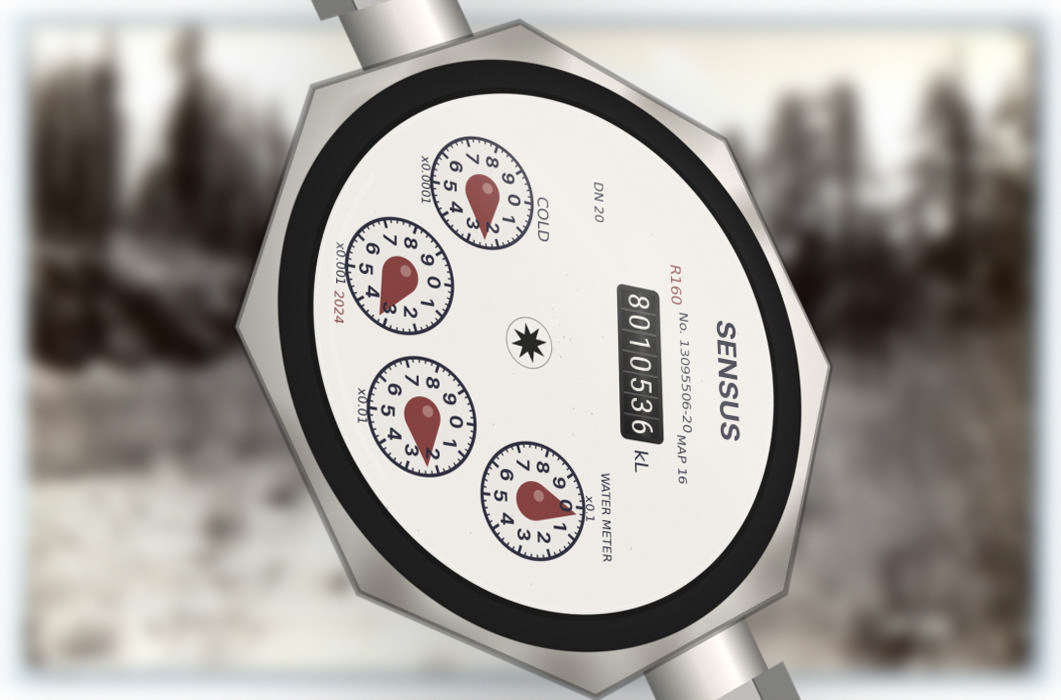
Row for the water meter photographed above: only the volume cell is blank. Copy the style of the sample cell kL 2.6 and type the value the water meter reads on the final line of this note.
kL 8010536.0232
